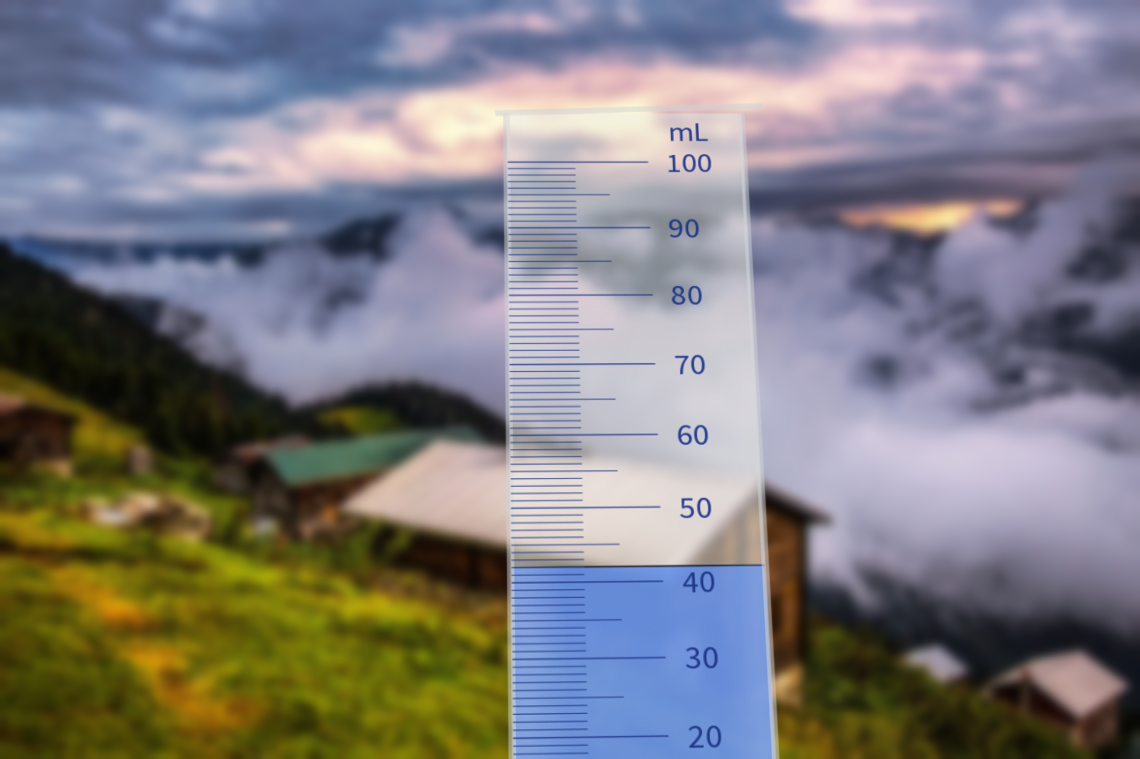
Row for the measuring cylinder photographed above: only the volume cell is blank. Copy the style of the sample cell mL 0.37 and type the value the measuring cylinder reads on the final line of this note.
mL 42
